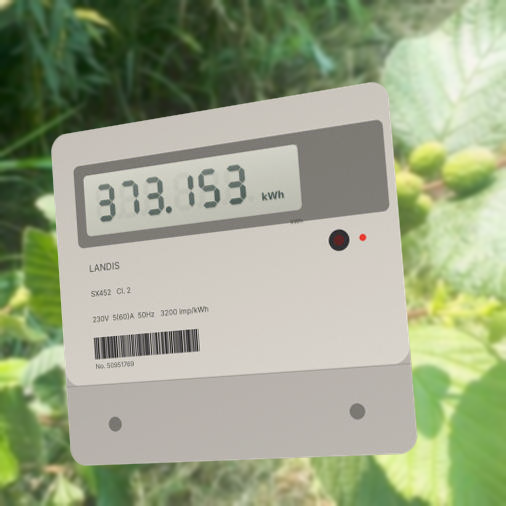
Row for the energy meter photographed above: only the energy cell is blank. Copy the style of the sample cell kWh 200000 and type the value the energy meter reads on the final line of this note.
kWh 373.153
